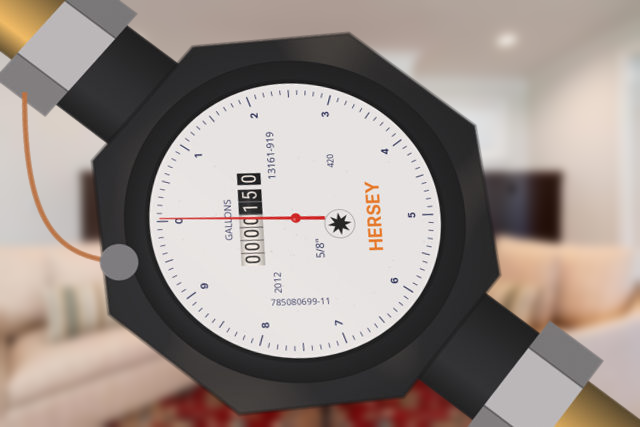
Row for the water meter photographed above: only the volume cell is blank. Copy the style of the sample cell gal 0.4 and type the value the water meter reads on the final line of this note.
gal 150.0
